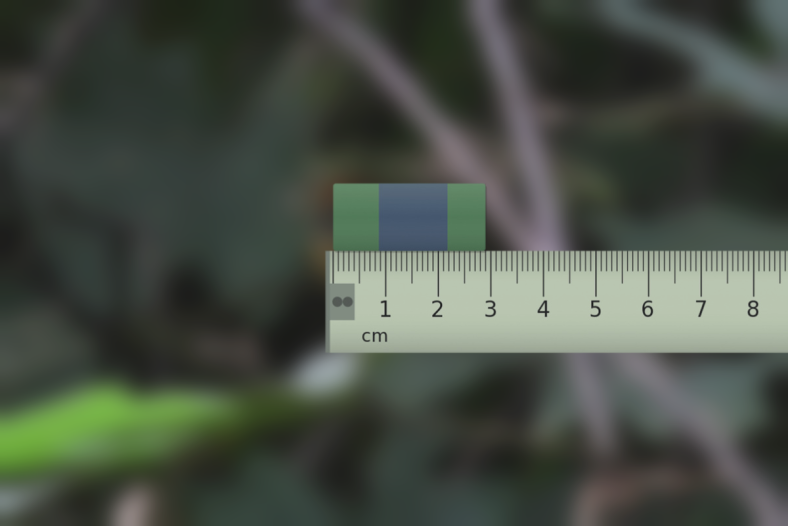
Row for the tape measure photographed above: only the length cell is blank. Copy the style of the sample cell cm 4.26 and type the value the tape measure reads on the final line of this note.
cm 2.9
